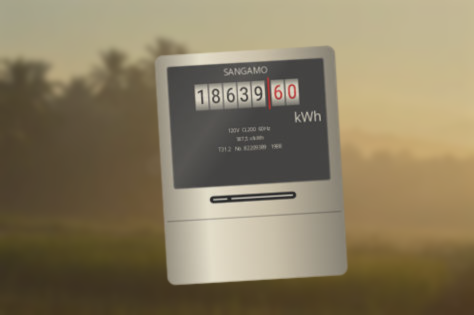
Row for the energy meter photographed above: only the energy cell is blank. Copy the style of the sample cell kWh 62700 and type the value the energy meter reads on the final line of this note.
kWh 18639.60
